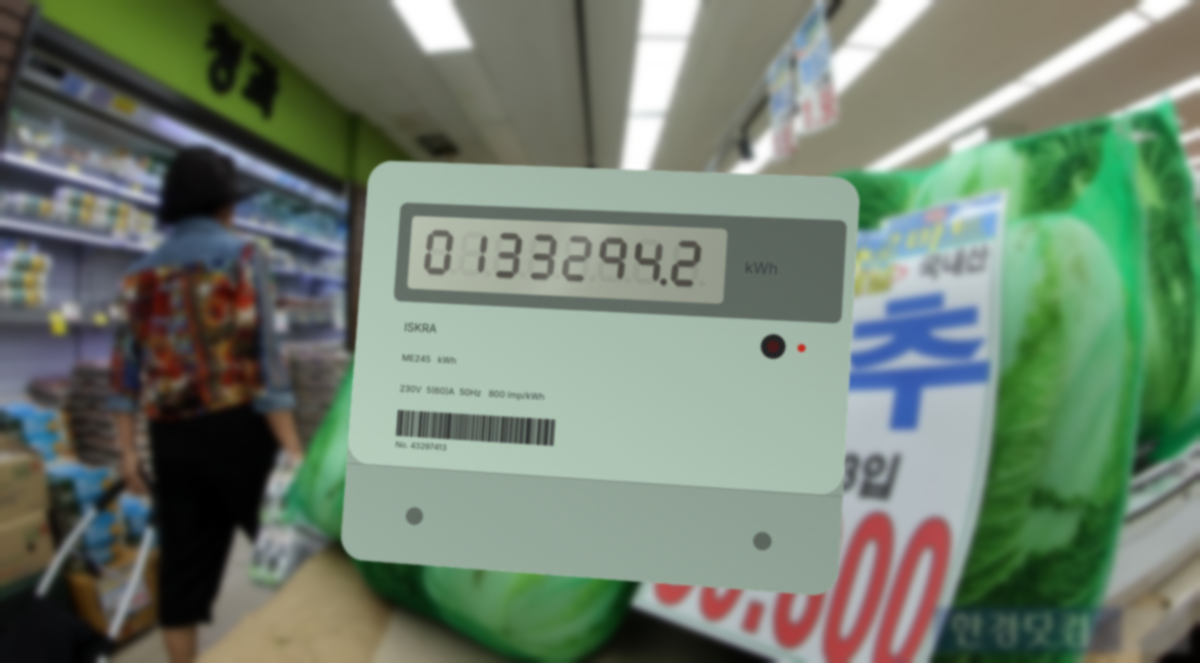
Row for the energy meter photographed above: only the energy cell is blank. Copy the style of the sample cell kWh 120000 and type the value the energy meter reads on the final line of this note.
kWh 133294.2
